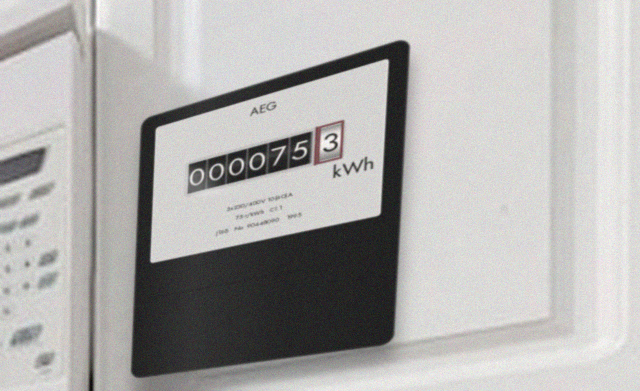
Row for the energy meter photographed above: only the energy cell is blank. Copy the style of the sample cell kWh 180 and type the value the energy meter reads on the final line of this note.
kWh 75.3
